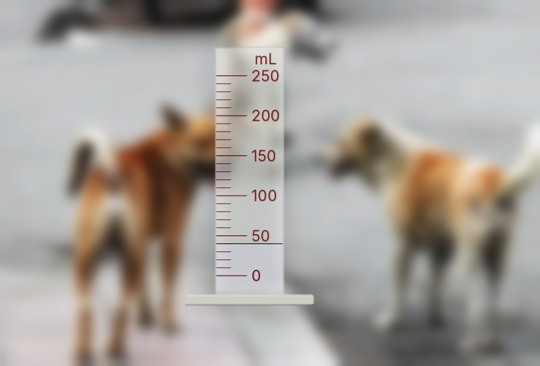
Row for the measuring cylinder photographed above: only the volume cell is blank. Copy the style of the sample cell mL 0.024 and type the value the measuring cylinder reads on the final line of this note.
mL 40
